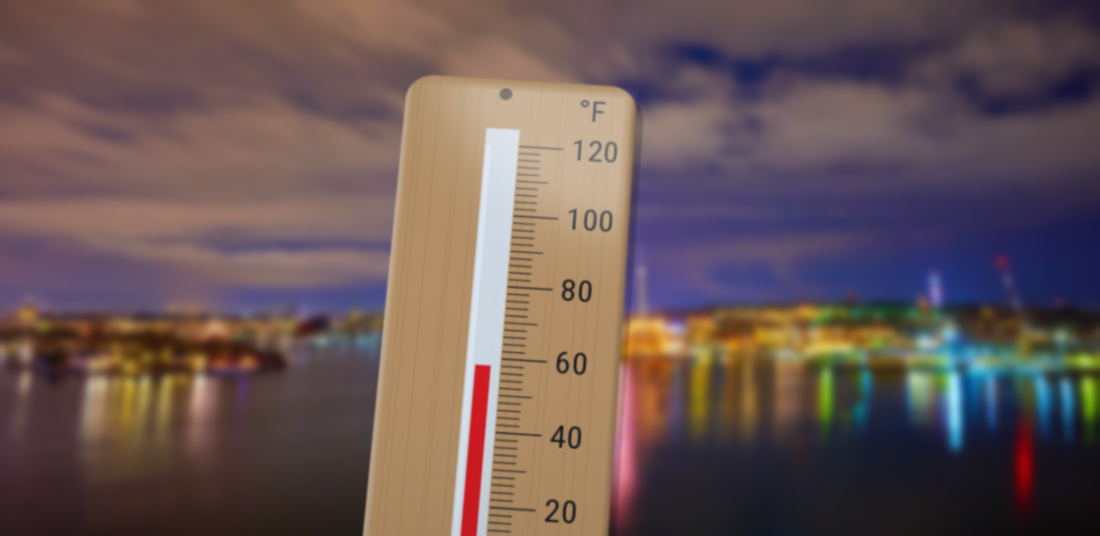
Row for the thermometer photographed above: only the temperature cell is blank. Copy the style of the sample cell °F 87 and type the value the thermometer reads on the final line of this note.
°F 58
